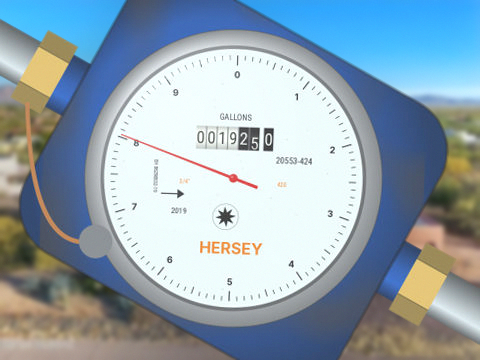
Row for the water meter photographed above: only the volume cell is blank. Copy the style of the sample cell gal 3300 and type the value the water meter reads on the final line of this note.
gal 19248.0
